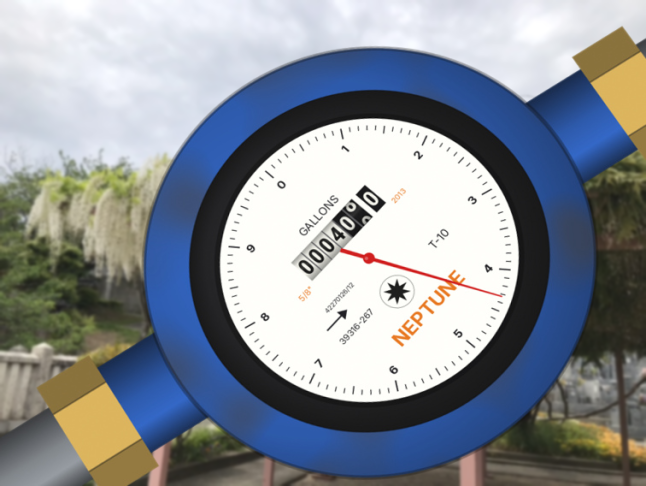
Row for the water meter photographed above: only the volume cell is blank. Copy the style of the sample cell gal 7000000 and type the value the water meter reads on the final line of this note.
gal 4084.3
